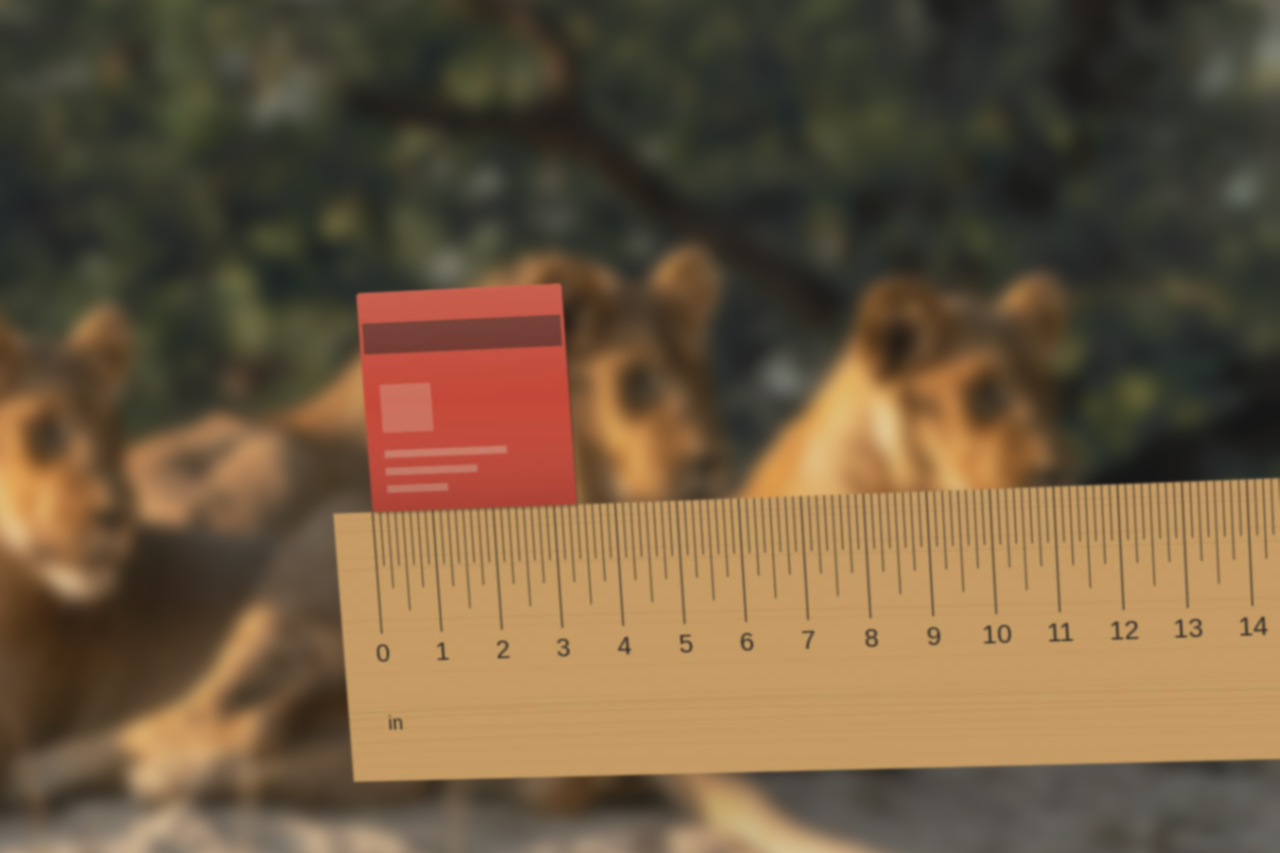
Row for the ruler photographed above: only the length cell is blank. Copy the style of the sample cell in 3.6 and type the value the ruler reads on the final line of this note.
in 3.375
